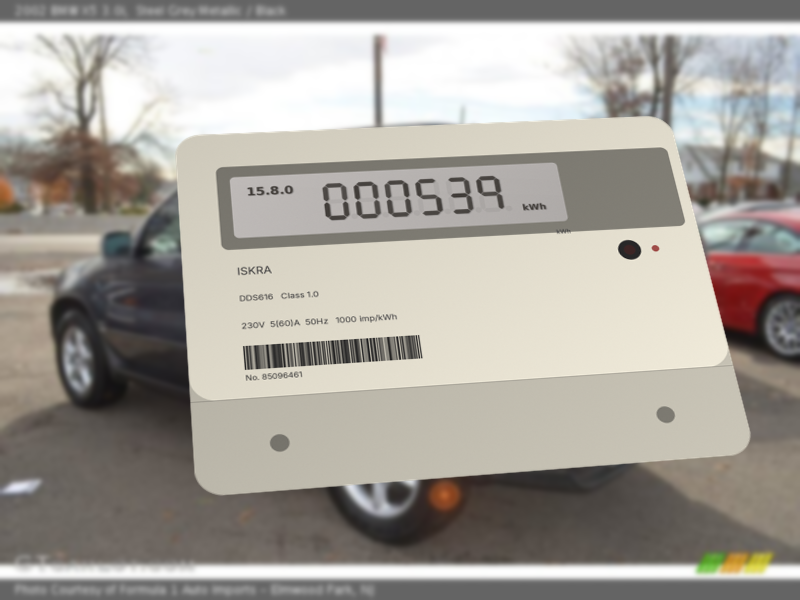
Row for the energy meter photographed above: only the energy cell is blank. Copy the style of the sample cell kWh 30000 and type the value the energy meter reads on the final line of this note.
kWh 539
